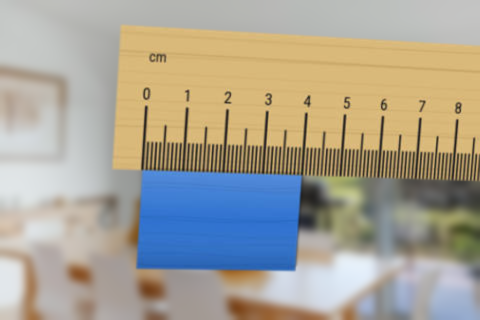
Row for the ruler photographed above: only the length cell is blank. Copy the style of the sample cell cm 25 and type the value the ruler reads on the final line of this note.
cm 4
